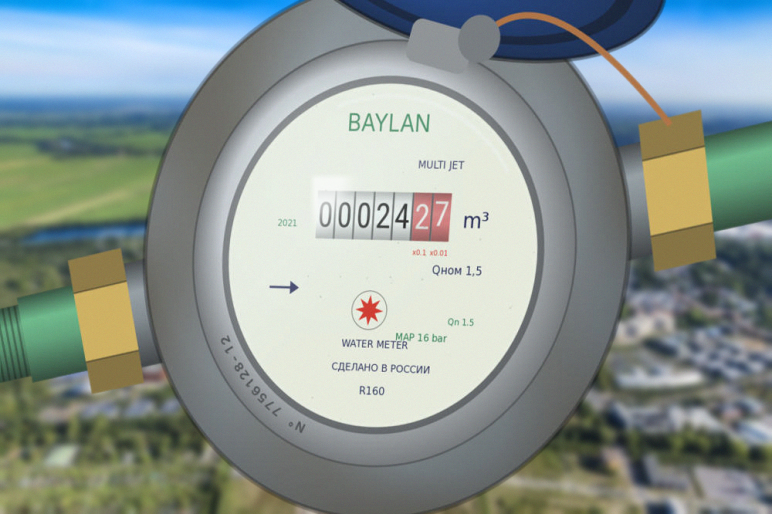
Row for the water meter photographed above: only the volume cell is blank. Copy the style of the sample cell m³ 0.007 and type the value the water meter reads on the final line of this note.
m³ 24.27
